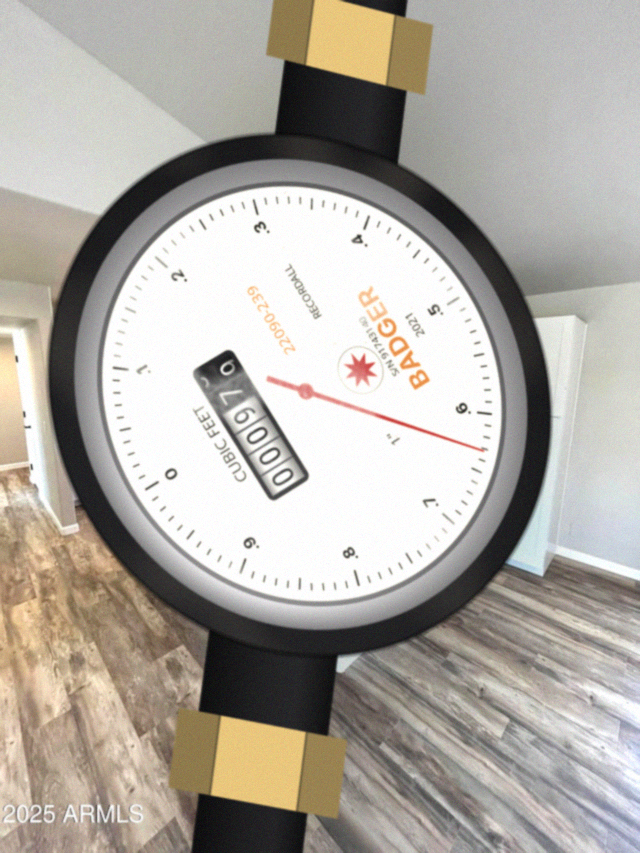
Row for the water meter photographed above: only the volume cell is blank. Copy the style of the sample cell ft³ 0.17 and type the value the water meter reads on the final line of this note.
ft³ 978.63
